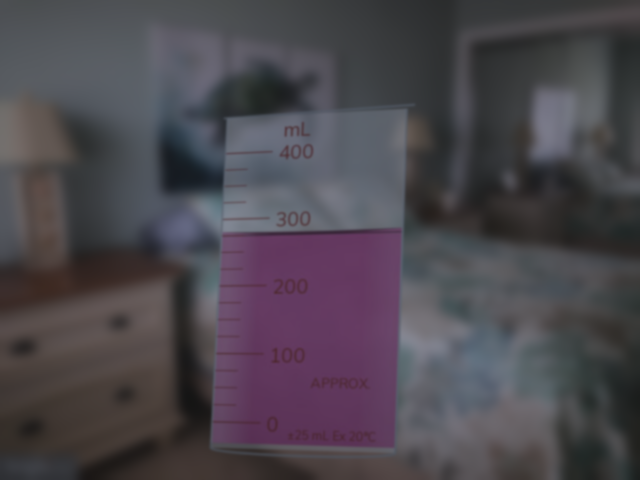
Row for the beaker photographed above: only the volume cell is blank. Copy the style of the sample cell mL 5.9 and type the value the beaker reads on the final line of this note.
mL 275
